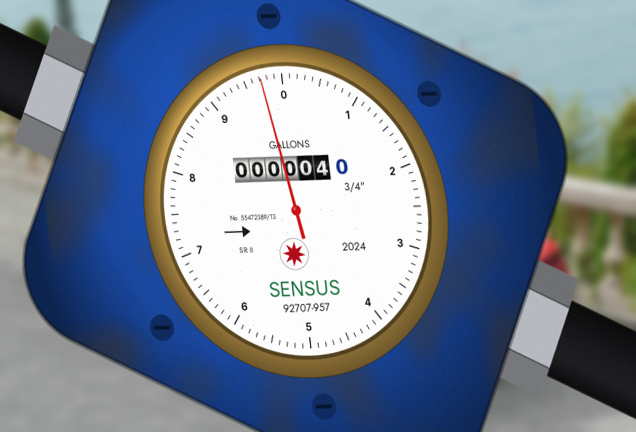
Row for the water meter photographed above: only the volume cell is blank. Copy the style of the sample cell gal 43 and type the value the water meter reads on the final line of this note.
gal 39.7
